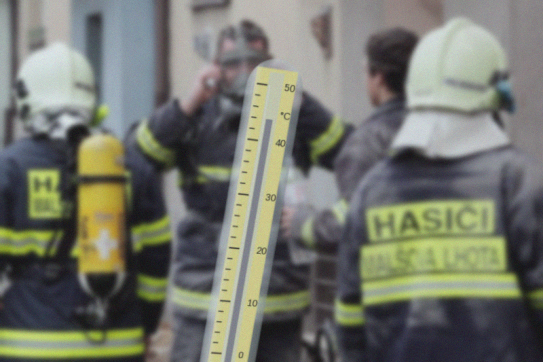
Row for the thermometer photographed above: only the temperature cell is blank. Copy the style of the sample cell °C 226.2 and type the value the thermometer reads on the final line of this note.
°C 44
